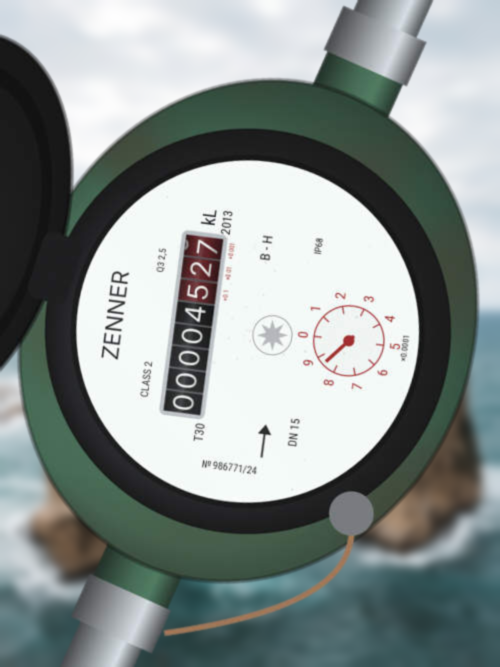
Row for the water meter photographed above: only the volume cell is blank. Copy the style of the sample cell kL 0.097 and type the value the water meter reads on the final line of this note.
kL 4.5268
